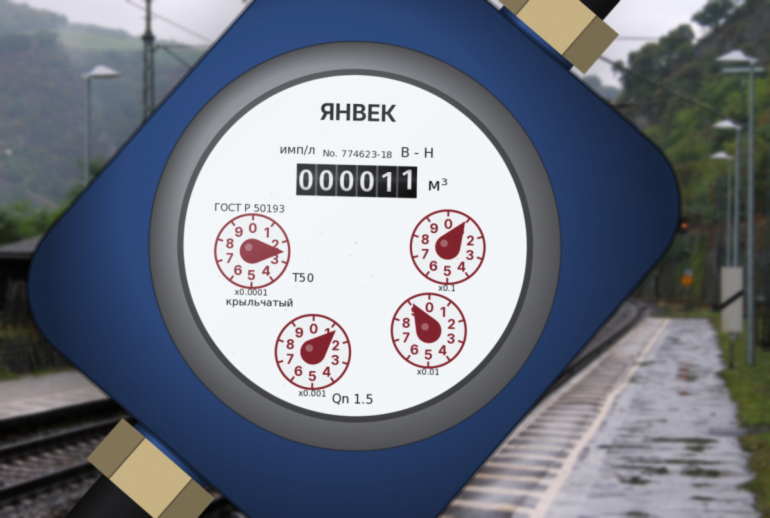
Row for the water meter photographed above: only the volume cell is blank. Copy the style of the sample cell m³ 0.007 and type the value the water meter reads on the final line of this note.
m³ 11.0912
